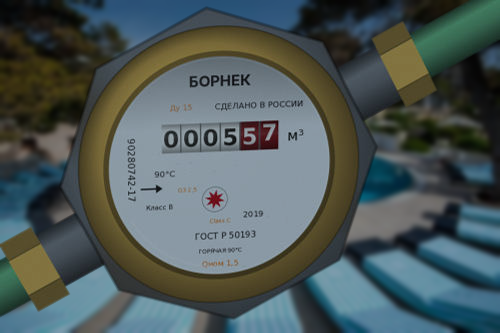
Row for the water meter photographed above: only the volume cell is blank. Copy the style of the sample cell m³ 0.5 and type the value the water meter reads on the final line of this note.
m³ 5.57
